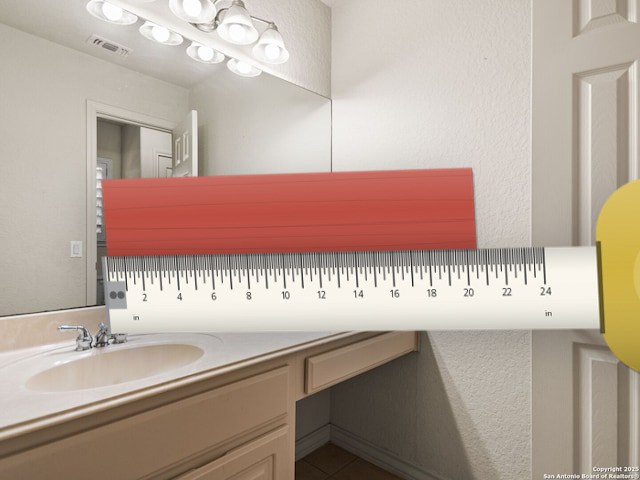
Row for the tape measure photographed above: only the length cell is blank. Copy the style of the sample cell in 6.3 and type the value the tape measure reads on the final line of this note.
in 20.5
